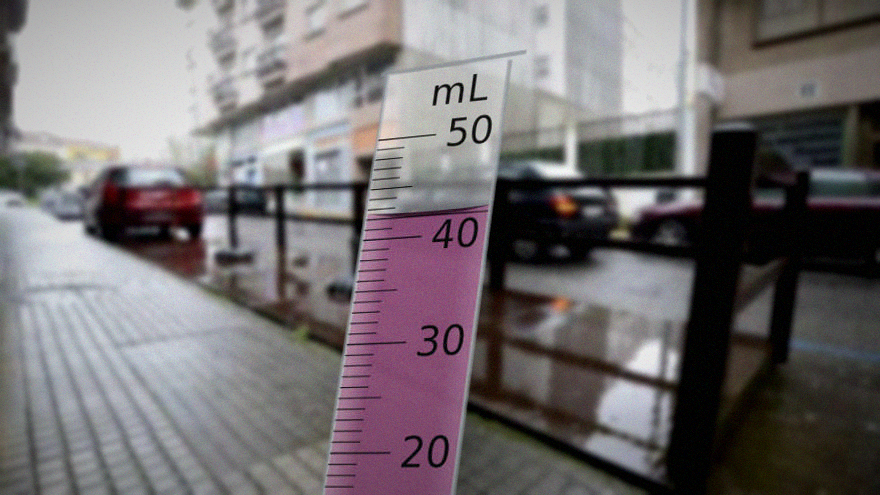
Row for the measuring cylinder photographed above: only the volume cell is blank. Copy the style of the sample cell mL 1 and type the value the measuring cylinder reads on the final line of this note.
mL 42
